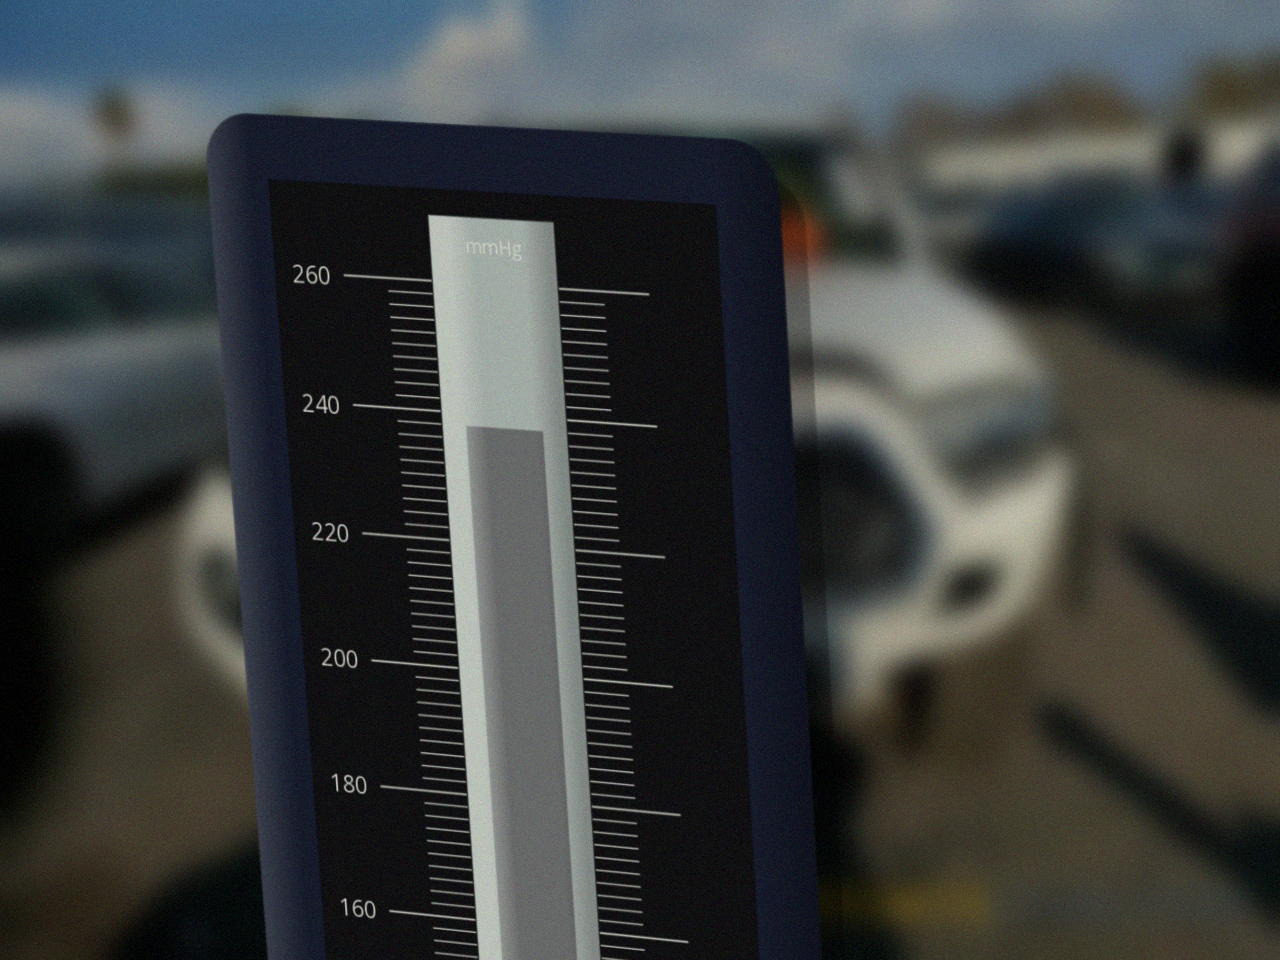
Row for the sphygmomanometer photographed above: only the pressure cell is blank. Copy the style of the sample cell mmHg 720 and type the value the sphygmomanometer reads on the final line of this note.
mmHg 238
